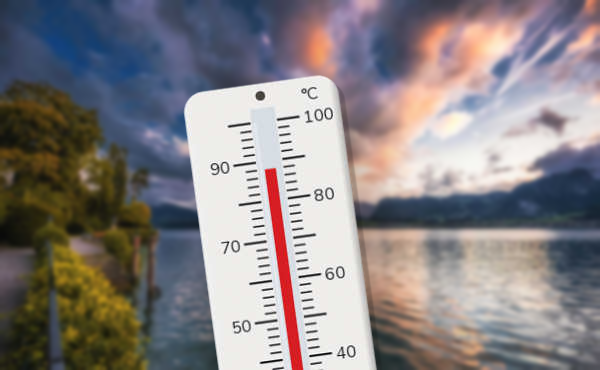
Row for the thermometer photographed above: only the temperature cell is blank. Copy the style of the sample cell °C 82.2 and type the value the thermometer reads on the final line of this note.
°C 88
